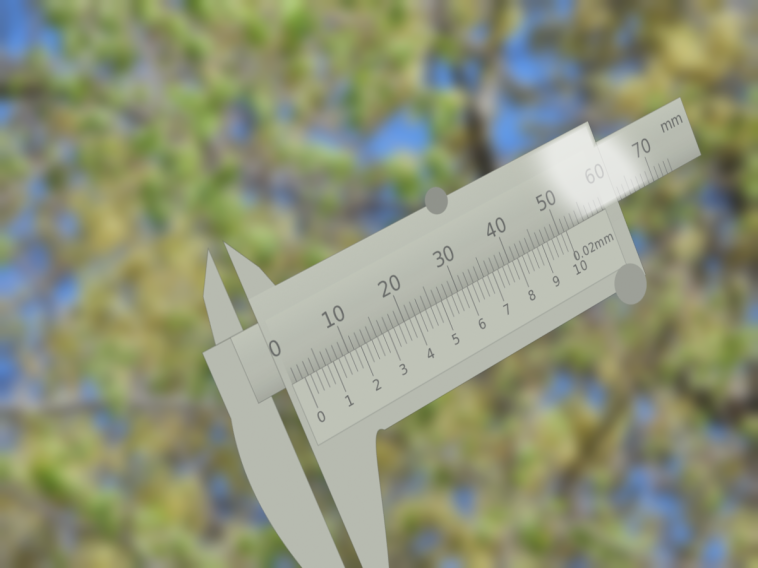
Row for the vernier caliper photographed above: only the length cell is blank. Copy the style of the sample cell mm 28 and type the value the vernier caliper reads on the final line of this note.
mm 2.4
